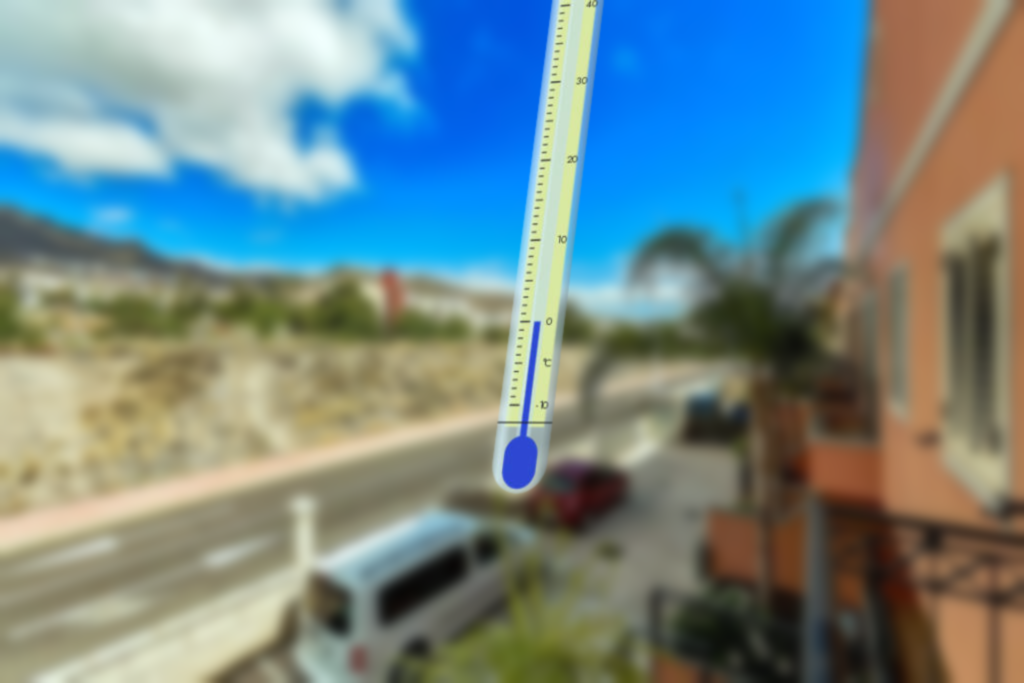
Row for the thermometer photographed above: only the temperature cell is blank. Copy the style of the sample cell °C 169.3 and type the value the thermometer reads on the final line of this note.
°C 0
